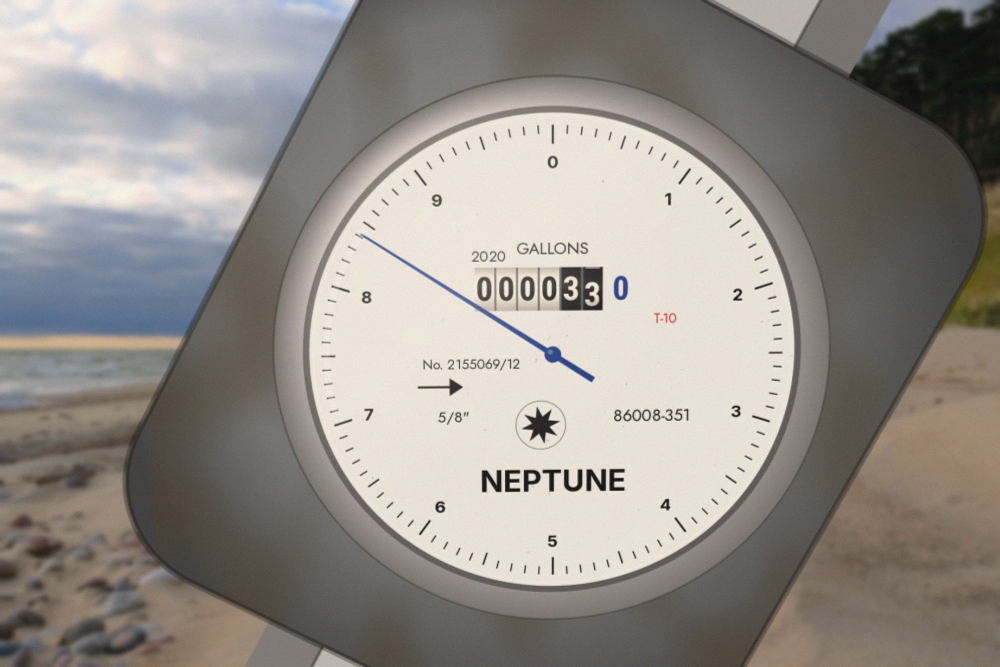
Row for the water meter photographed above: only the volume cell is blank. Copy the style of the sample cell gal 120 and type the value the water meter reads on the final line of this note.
gal 328.4
